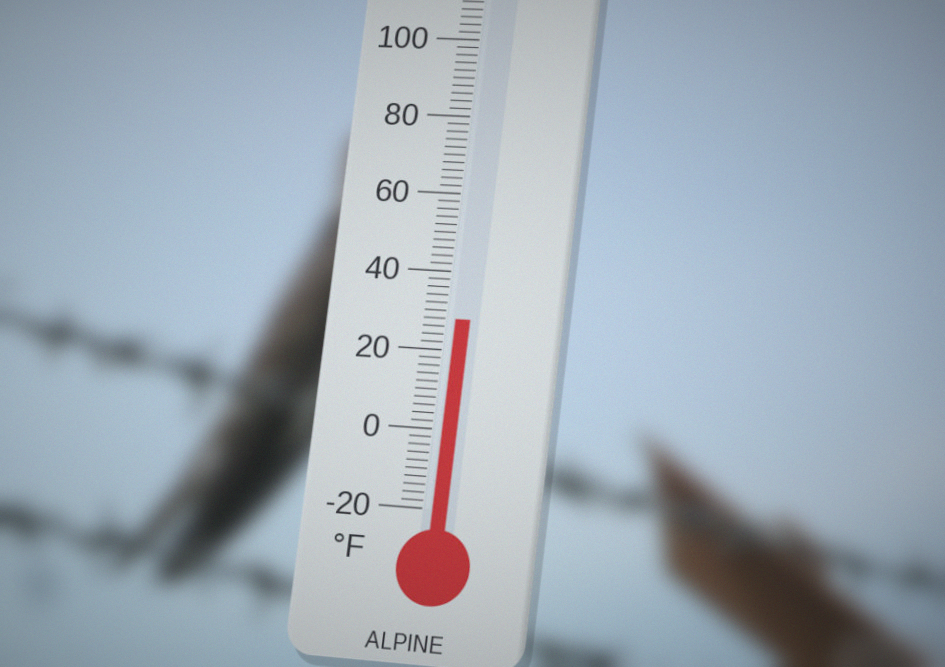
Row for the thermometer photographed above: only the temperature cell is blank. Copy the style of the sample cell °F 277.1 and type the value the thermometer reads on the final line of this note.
°F 28
